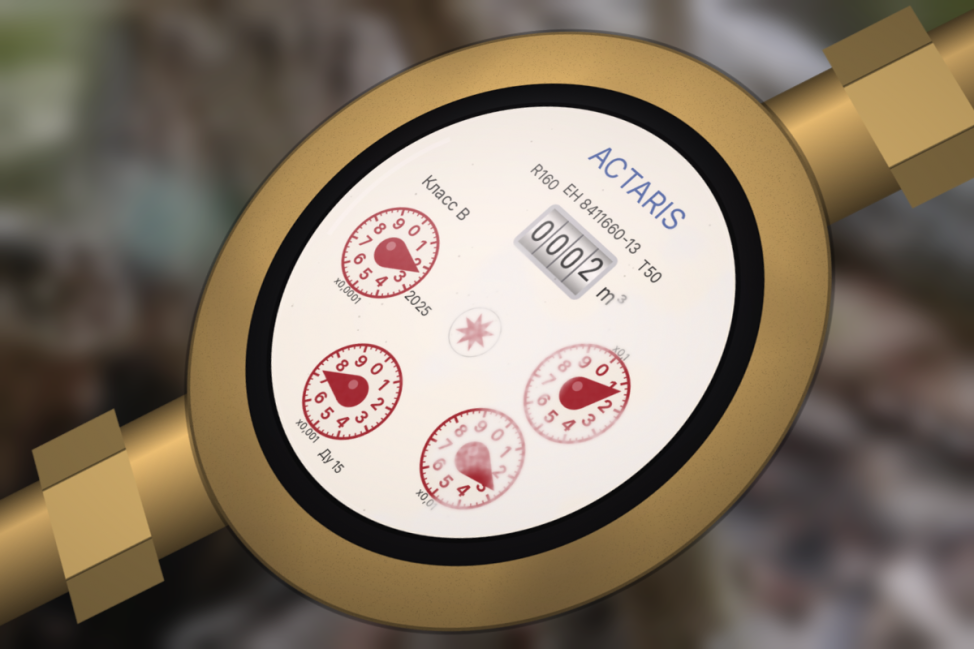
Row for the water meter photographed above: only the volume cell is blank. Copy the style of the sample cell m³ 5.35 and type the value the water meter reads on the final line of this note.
m³ 2.1272
